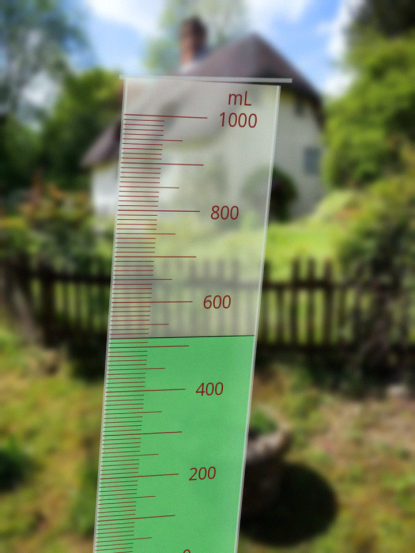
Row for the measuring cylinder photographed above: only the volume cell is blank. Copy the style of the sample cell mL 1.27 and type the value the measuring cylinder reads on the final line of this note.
mL 520
